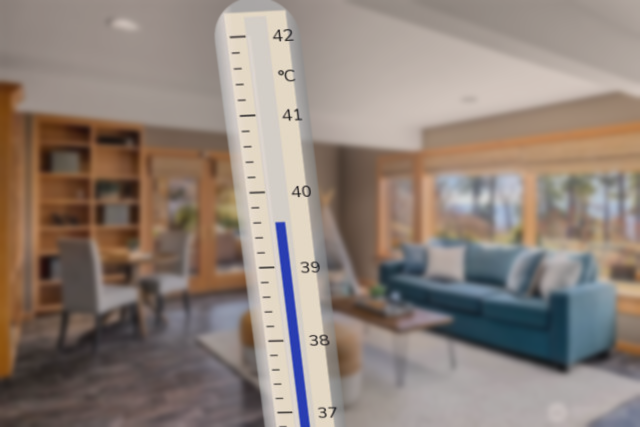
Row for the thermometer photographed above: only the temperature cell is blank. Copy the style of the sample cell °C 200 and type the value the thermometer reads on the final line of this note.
°C 39.6
